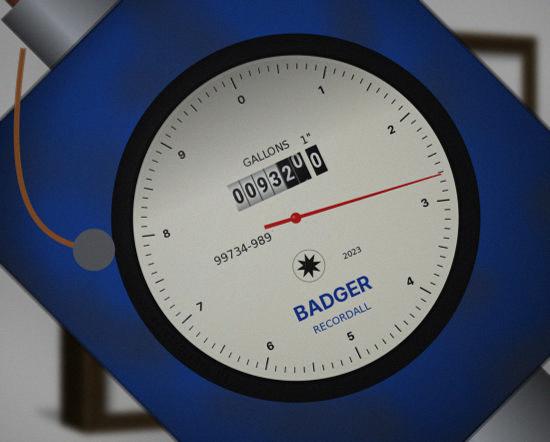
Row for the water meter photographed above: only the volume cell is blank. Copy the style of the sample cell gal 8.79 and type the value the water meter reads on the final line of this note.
gal 93202.7
